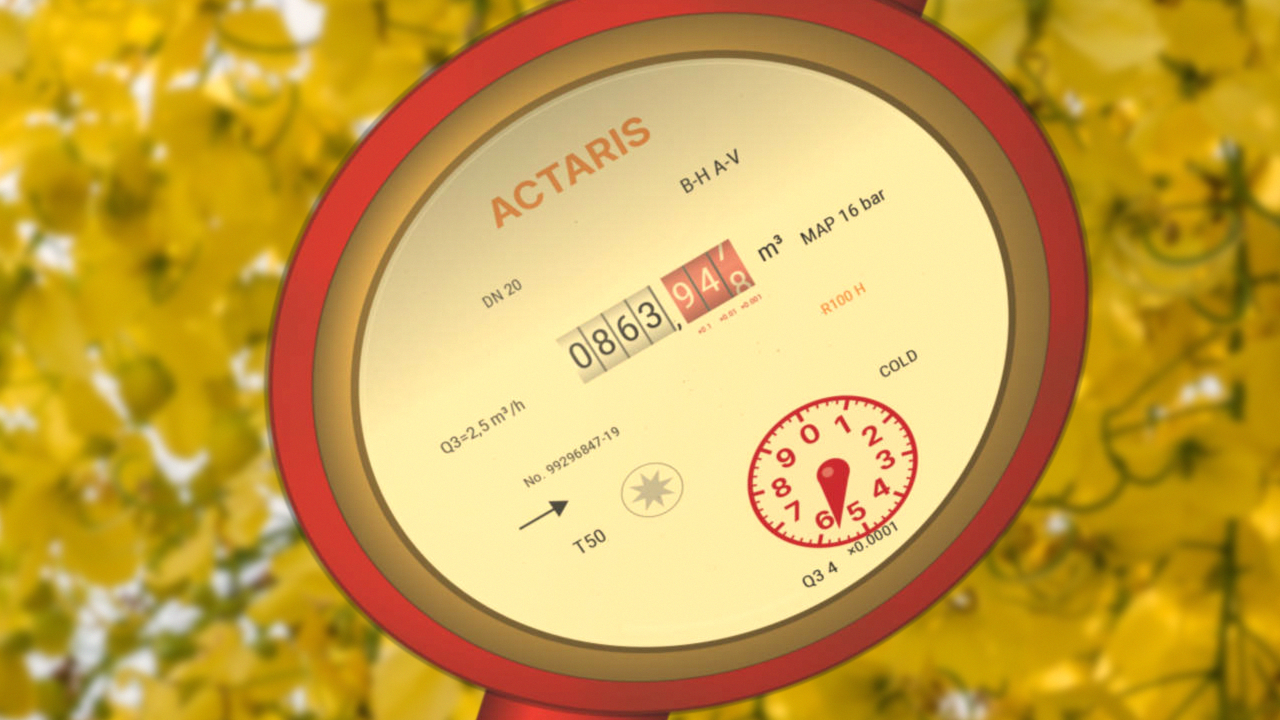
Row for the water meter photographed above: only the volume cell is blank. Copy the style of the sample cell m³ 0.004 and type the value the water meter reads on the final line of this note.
m³ 863.9475
